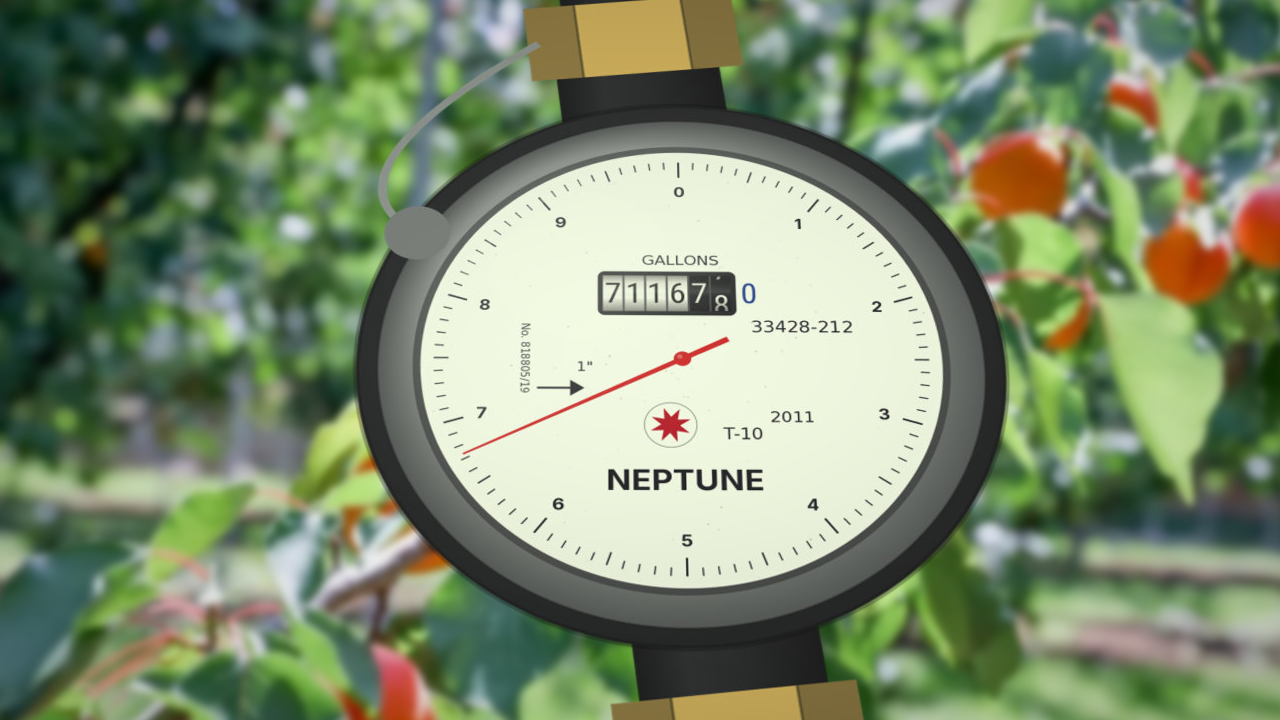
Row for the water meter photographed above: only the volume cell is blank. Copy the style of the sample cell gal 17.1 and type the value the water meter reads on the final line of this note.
gal 7116776.7
